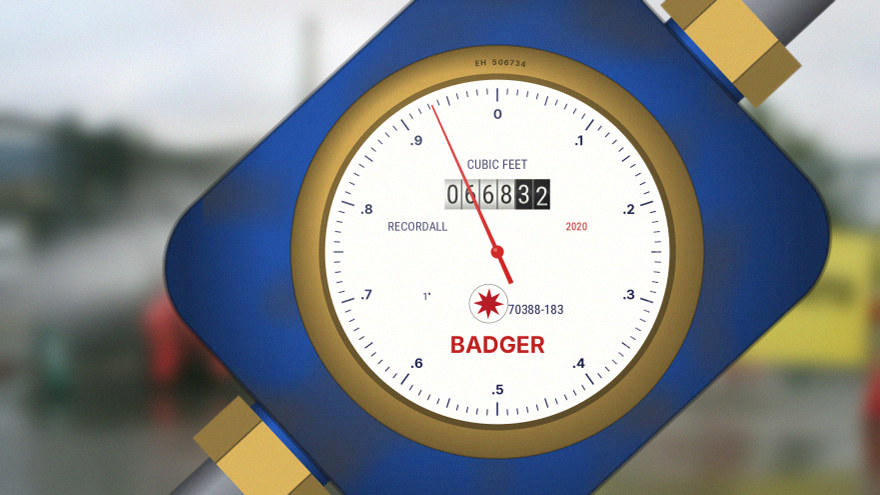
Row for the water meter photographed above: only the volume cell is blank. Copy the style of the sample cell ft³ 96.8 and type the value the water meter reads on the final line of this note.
ft³ 66831.93
